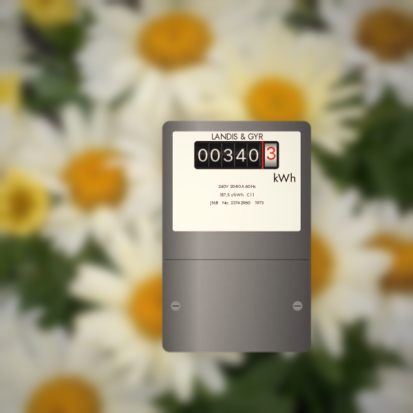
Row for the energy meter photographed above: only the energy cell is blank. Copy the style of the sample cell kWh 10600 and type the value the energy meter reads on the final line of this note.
kWh 340.3
